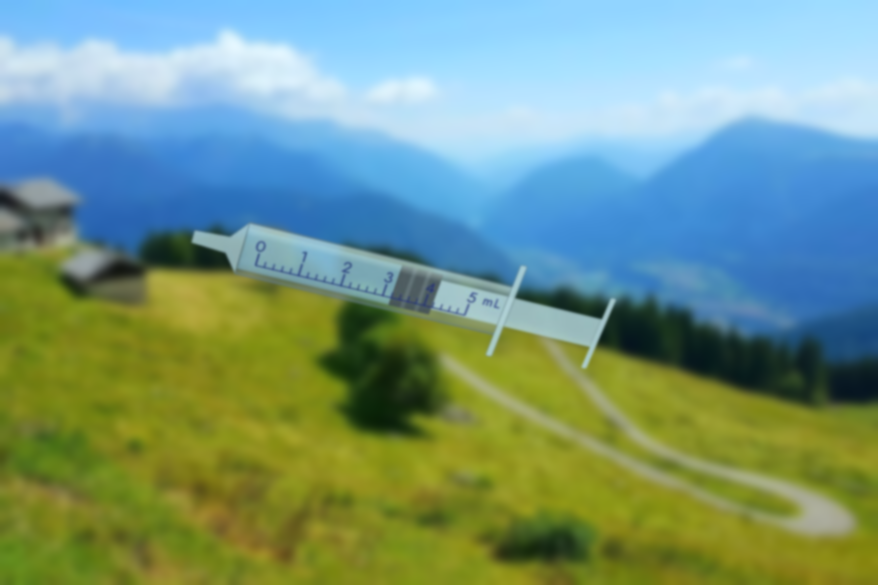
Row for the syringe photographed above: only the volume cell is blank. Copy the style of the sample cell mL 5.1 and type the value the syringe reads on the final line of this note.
mL 3.2
